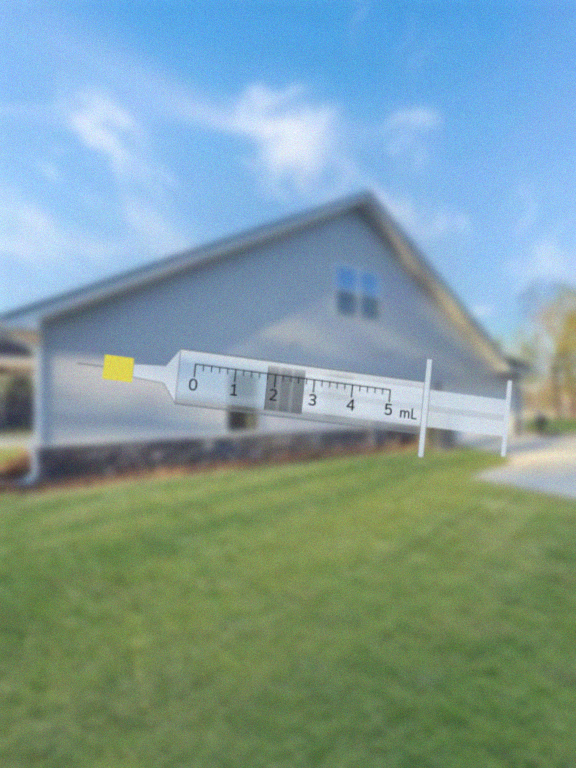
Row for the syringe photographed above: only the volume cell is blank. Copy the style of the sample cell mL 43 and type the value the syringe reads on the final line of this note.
mL 1.8
